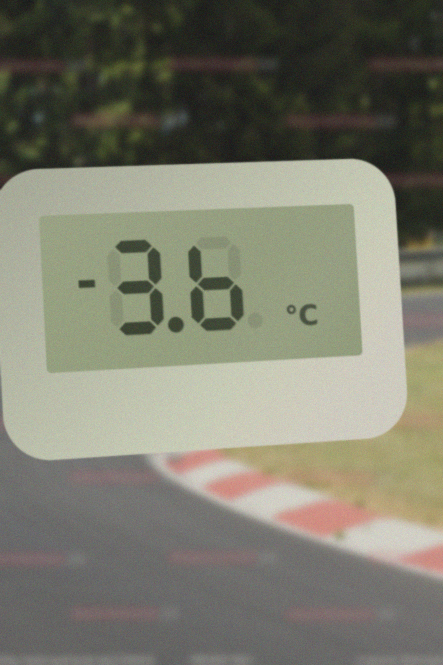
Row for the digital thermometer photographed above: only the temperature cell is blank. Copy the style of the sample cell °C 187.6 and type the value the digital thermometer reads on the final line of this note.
°C -3.6
